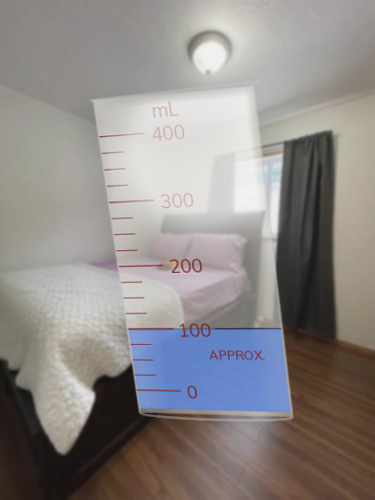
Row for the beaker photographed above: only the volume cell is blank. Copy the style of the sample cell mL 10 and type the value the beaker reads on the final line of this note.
mL 100
